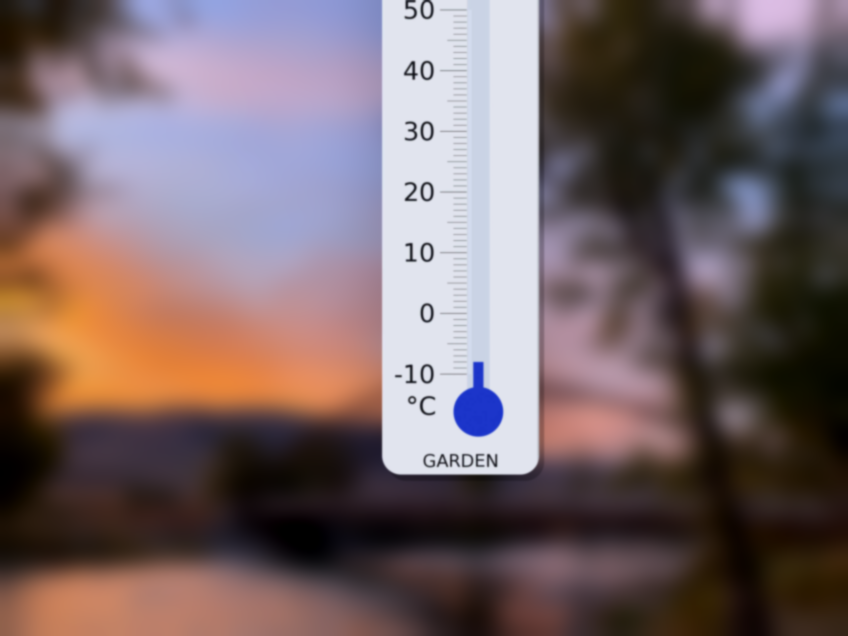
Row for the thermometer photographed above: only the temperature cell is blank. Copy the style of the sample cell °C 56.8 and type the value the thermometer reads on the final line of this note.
°C -8
